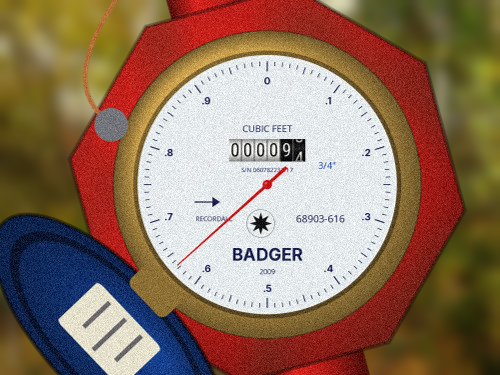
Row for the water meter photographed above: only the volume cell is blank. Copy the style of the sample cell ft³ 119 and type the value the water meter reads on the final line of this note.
ft³ 93.63
